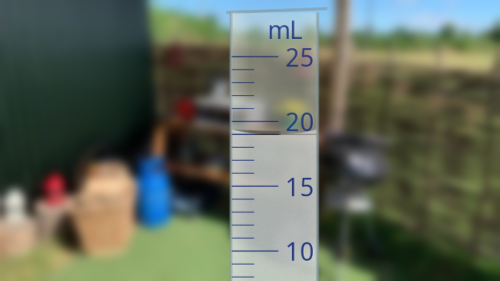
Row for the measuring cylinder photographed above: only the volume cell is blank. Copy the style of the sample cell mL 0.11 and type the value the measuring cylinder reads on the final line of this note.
mL 19
